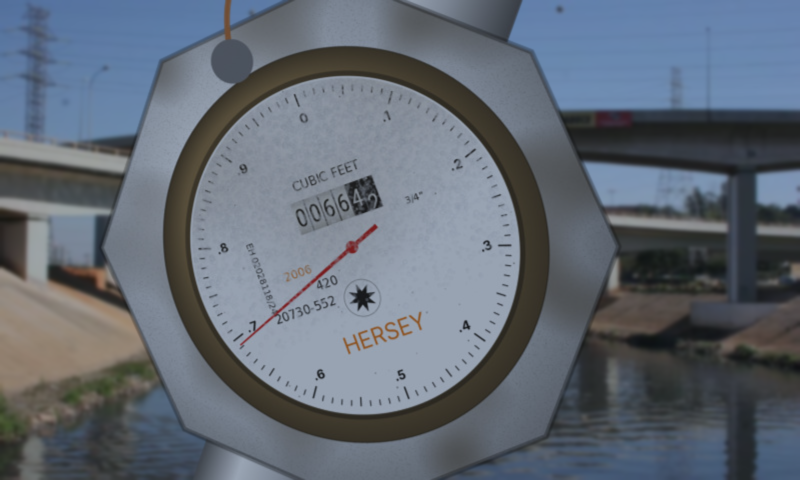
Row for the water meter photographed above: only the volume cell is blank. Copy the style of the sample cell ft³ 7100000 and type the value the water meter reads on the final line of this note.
ft³ 6641.69
